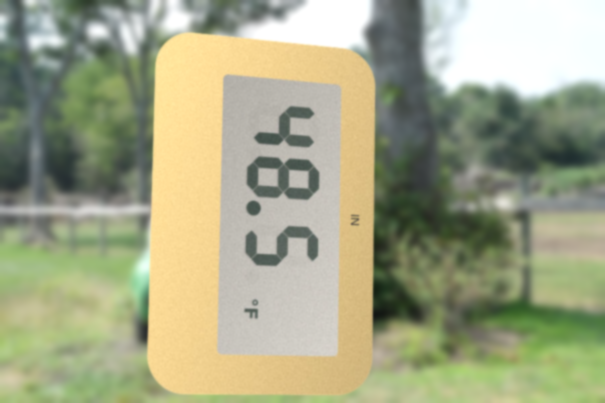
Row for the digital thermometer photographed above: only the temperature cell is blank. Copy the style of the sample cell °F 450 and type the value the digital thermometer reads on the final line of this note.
°F 48.5
